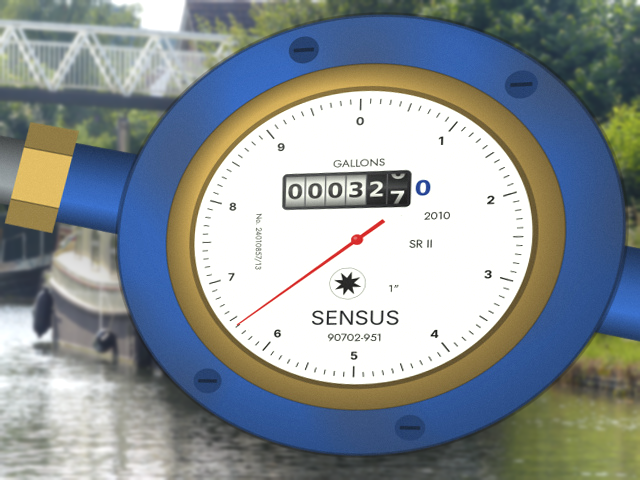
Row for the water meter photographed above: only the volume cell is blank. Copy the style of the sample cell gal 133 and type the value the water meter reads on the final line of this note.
gal 3266.4
